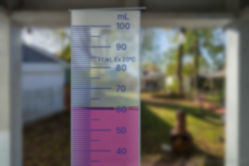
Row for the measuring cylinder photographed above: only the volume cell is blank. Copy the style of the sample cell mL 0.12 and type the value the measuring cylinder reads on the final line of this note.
mL 60
